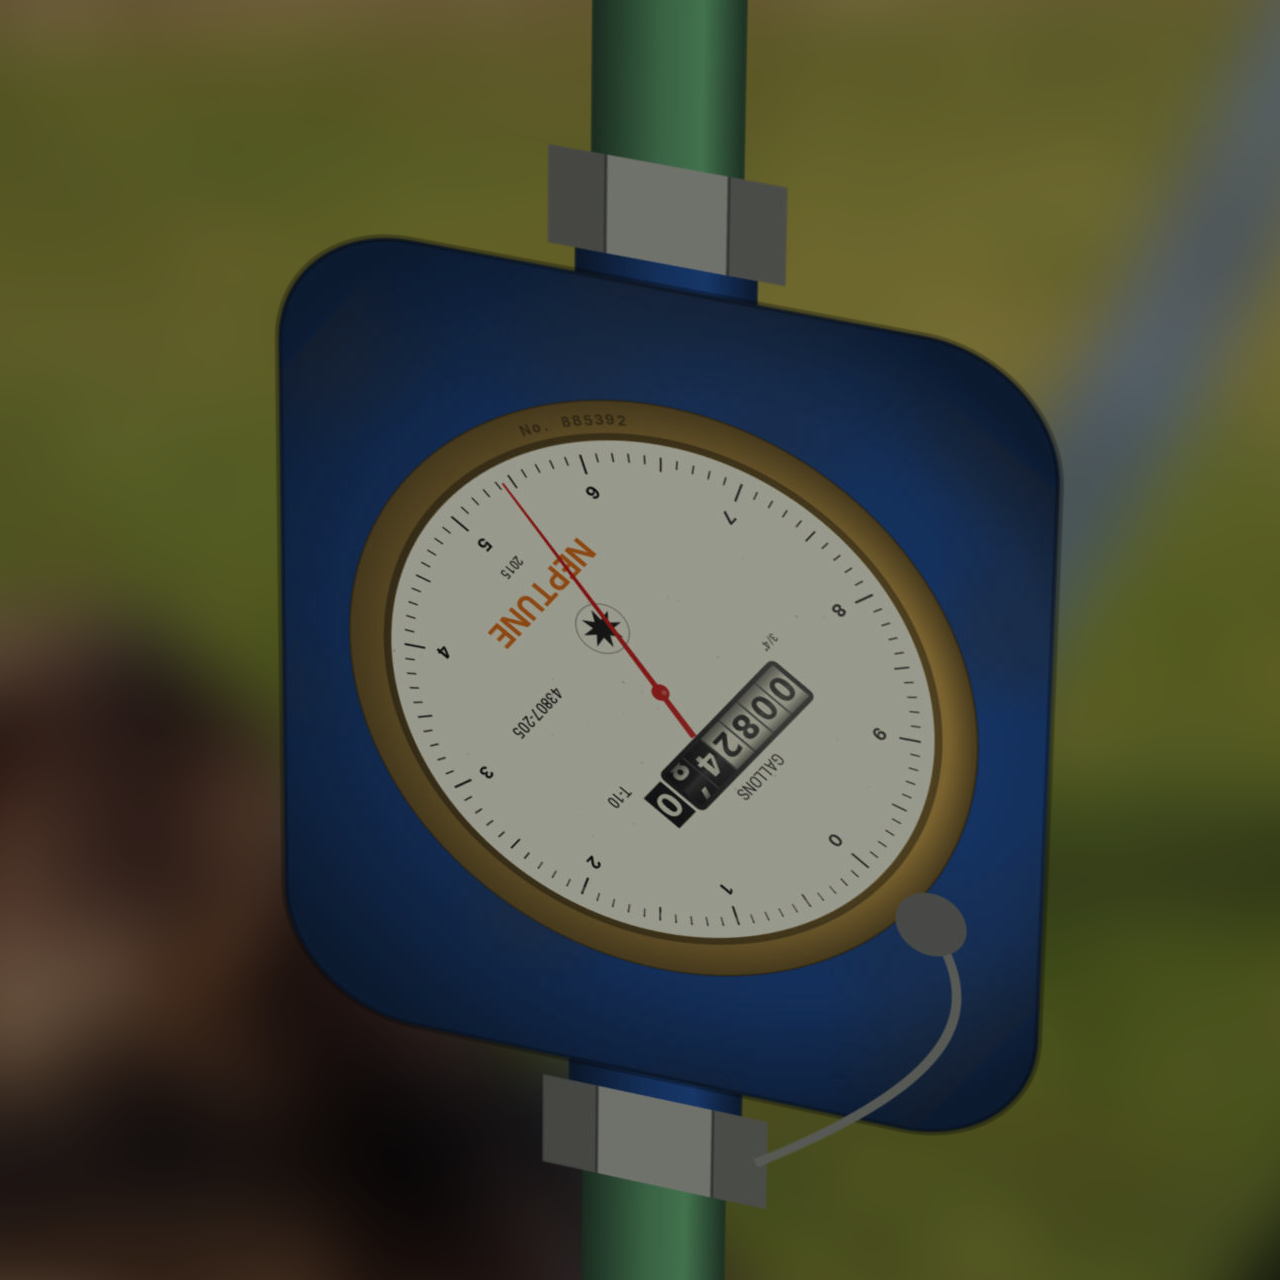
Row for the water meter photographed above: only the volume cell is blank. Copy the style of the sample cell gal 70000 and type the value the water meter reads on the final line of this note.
gal 82475.4
